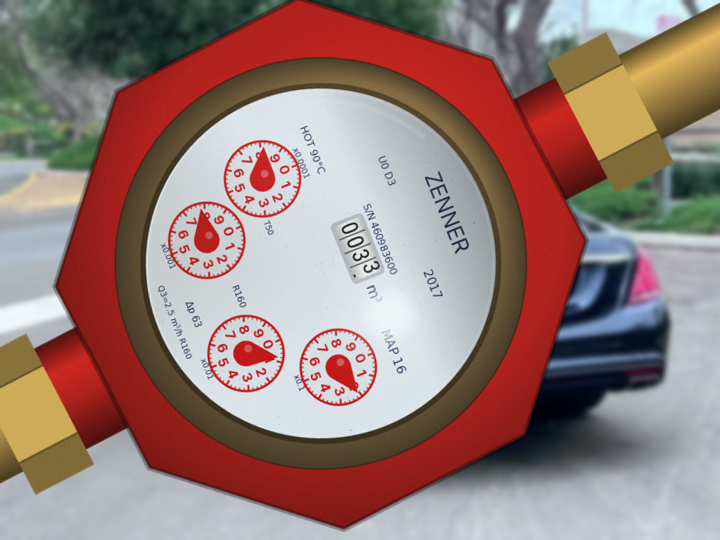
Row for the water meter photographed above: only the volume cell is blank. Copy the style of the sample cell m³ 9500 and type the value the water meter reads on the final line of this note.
m³ 33.2078
